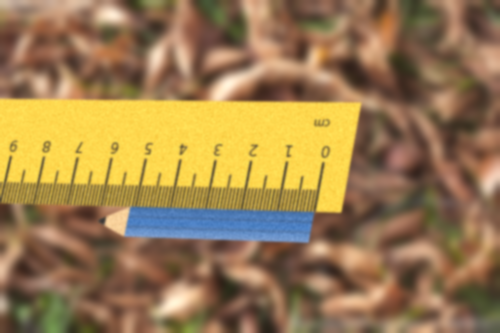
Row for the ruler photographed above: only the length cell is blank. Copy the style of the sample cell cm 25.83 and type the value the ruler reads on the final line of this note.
cm 6
